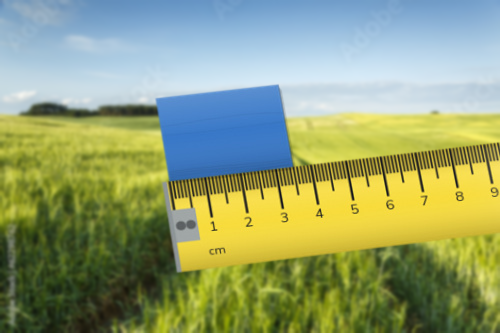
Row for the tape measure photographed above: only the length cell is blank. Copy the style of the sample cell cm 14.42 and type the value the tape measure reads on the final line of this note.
cm 3.5
